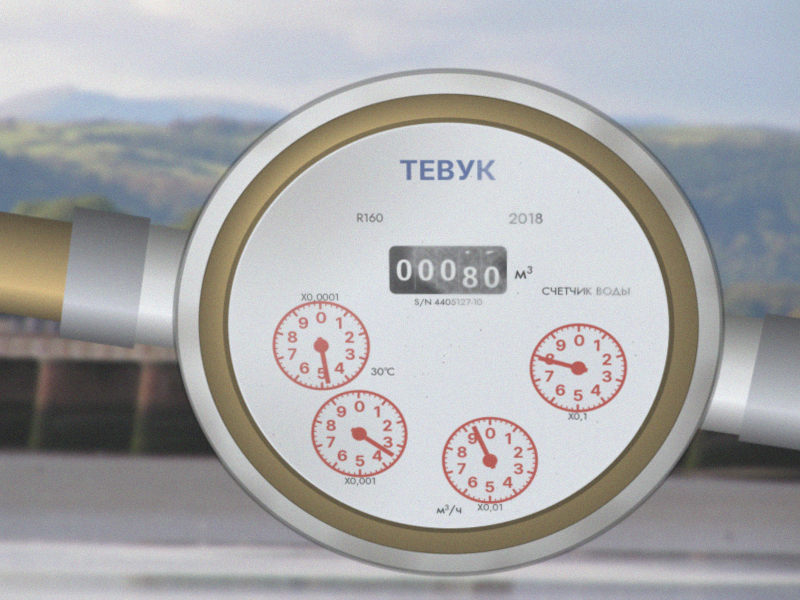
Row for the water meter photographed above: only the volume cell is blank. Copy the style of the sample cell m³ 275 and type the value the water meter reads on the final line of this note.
m³ 79.7934
